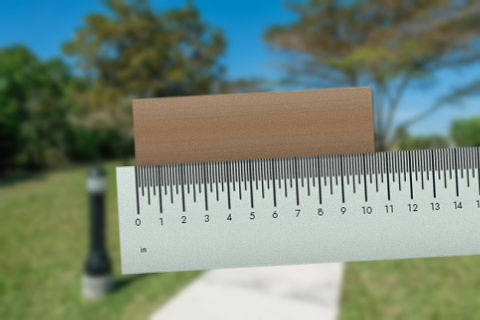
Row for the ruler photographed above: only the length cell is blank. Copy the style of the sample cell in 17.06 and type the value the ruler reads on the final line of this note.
in 10.5
